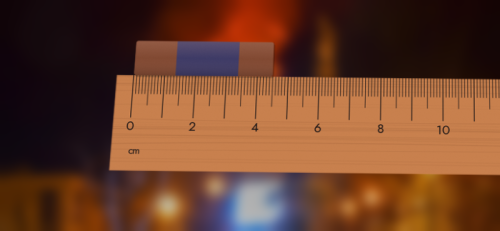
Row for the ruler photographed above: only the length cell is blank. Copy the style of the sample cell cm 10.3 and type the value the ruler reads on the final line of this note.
cm 4.5
